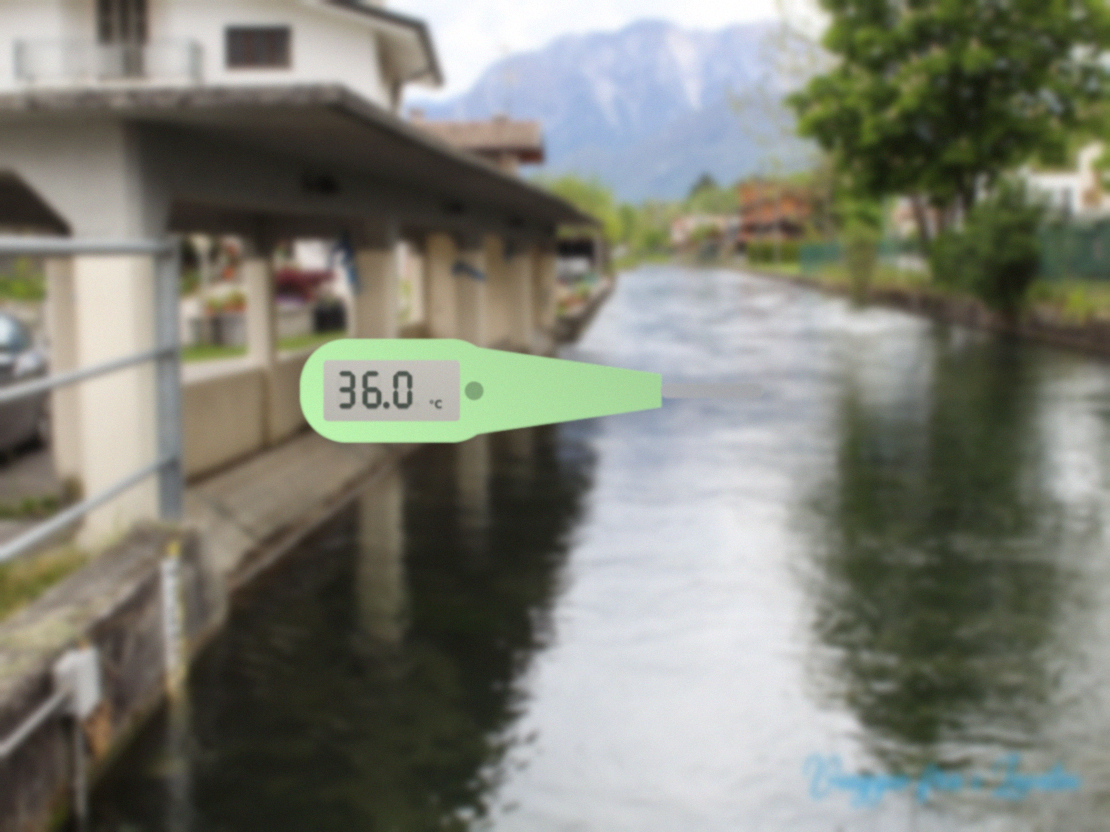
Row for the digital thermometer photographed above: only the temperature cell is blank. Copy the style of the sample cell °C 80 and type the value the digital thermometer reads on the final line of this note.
°C 36.0
